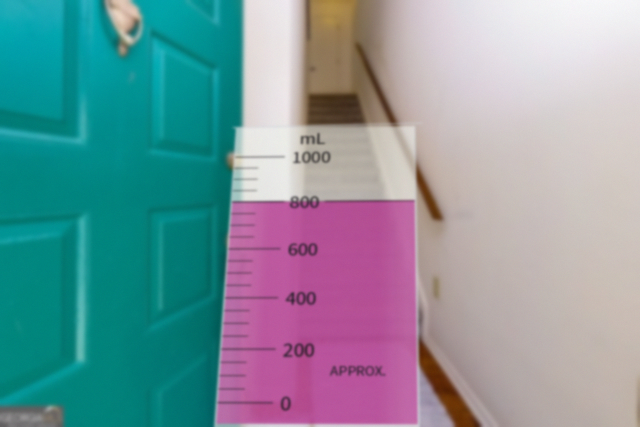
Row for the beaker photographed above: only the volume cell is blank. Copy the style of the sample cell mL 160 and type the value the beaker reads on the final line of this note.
mL 800
